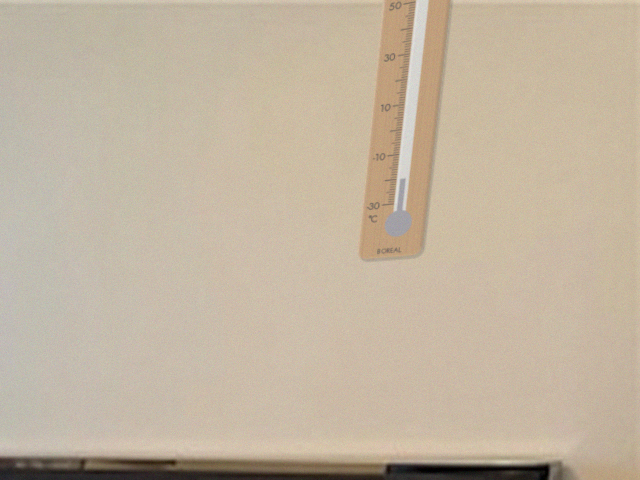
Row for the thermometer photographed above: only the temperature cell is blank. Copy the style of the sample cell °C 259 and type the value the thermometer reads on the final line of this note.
°C -20
